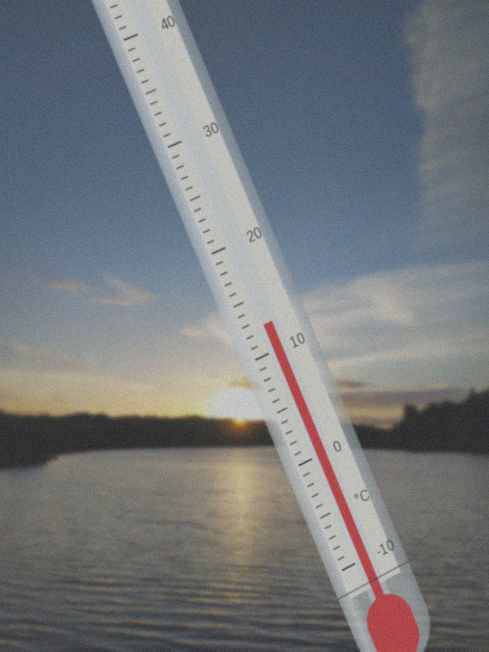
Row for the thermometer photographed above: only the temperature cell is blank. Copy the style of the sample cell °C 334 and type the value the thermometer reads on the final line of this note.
°C 12.5
